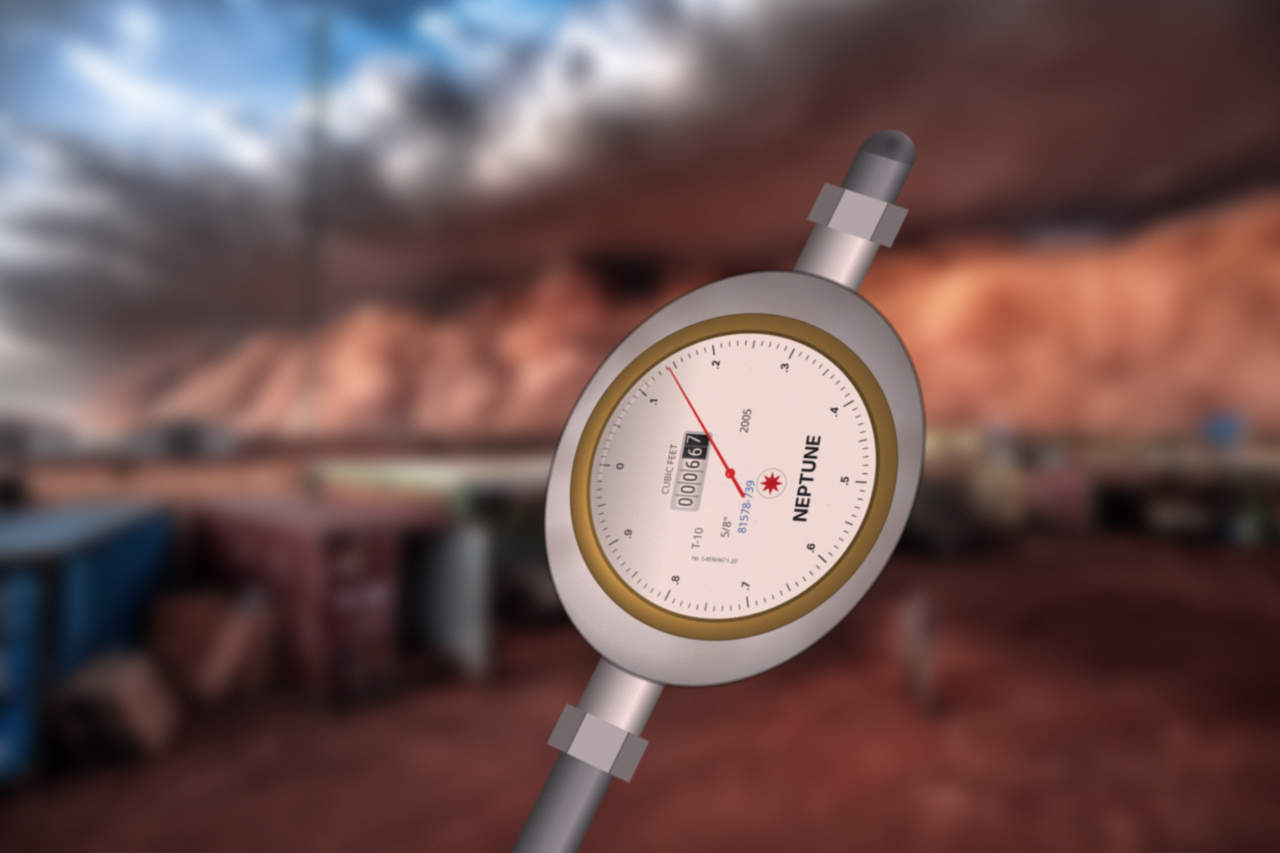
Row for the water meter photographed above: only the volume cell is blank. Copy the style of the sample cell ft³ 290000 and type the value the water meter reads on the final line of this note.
ft³ 667.14
